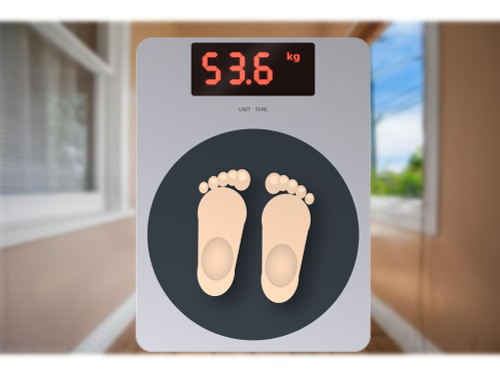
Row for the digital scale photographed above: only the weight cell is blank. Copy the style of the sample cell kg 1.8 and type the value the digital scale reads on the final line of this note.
kg 53.6
